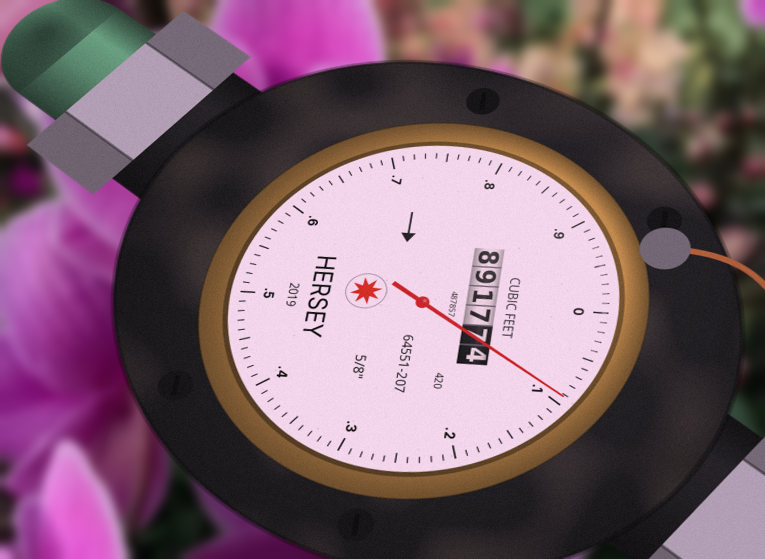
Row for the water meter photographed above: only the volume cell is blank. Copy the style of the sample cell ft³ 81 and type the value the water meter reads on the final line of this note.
ft³ 891774.09
